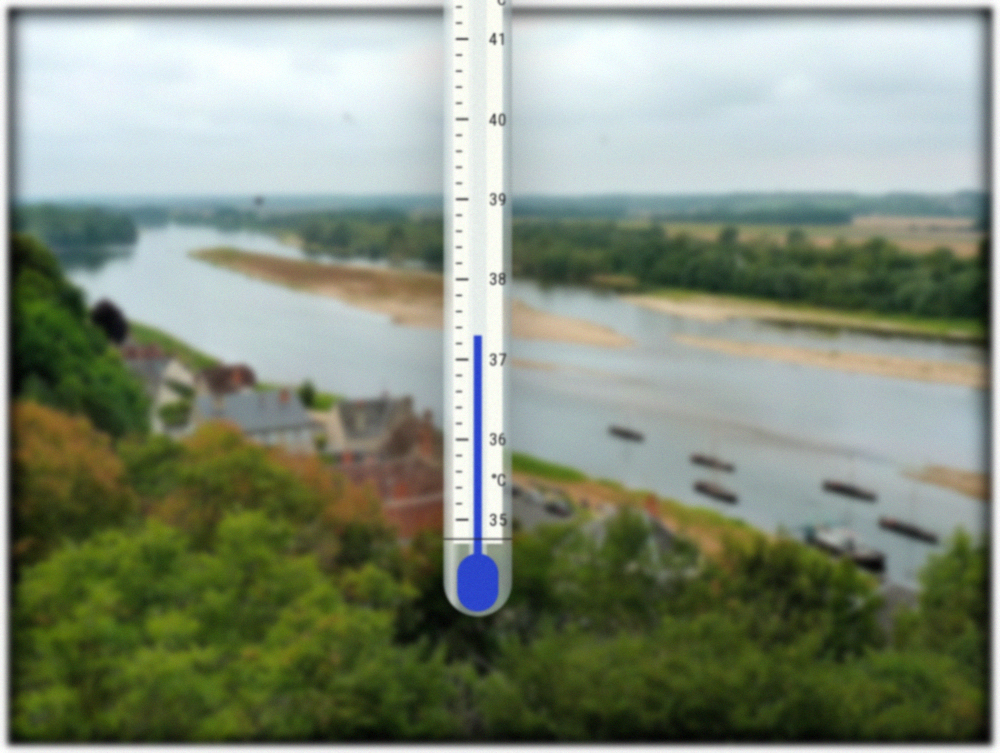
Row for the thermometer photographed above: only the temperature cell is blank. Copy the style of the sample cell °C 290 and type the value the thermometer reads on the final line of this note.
°C 37.3
